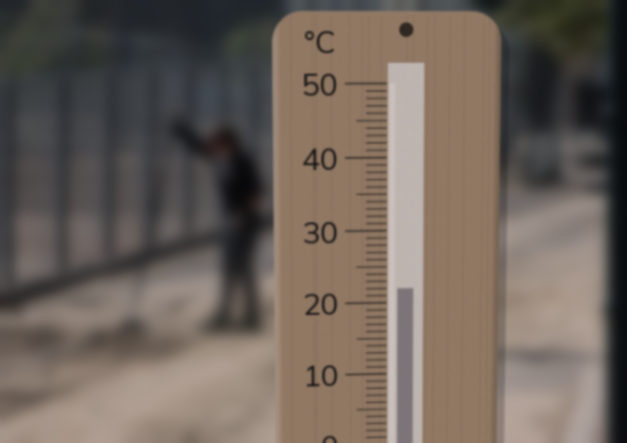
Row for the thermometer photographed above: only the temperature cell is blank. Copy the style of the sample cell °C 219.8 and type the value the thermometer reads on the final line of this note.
°C 22
